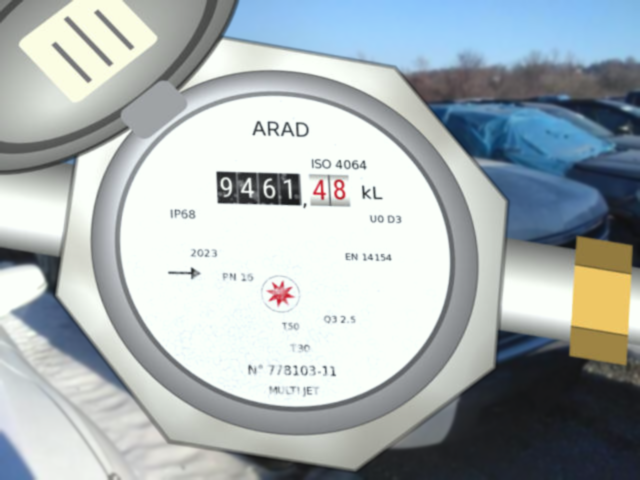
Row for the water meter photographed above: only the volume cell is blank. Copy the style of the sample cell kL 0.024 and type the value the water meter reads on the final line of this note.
kL 9461.48
